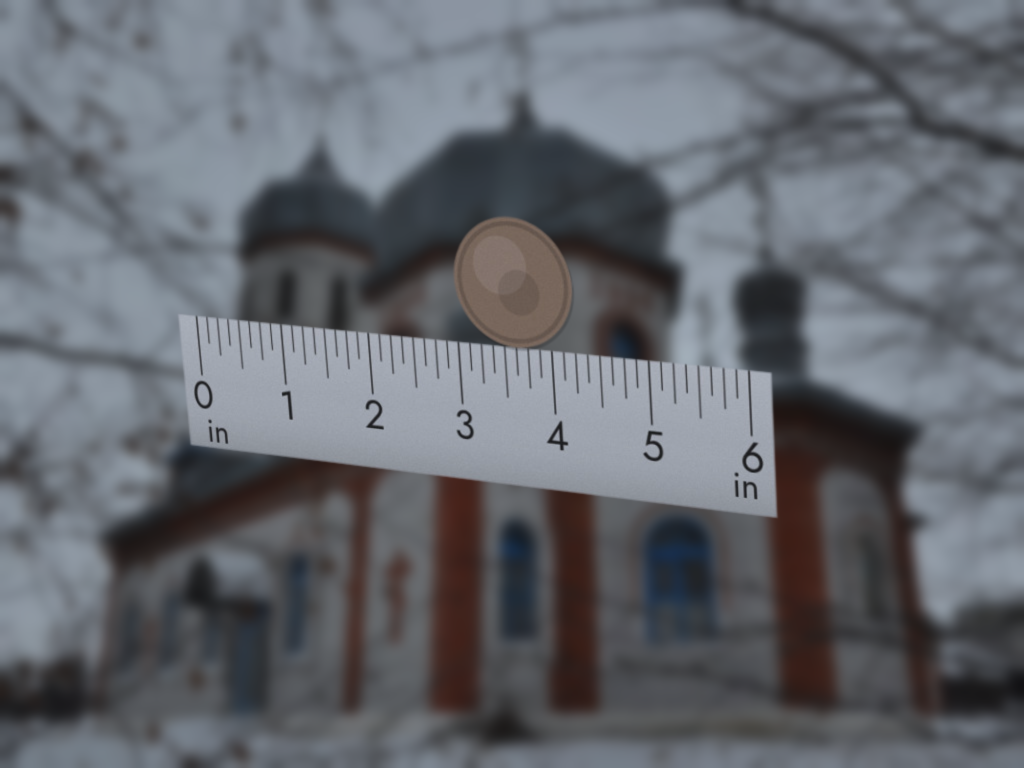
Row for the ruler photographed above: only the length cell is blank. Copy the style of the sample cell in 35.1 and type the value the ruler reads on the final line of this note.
in 1.25
